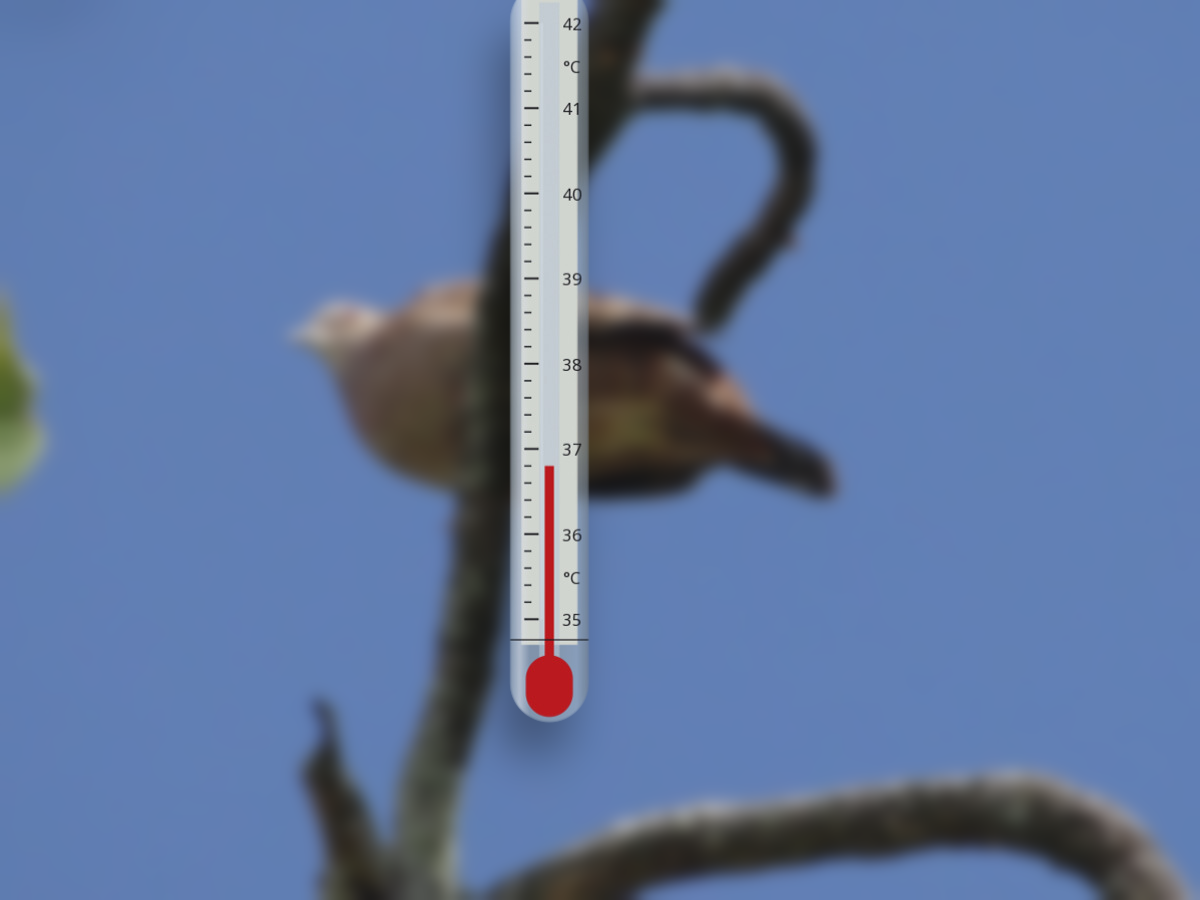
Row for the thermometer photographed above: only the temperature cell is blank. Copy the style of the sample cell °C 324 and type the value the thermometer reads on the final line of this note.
°C 36.8
